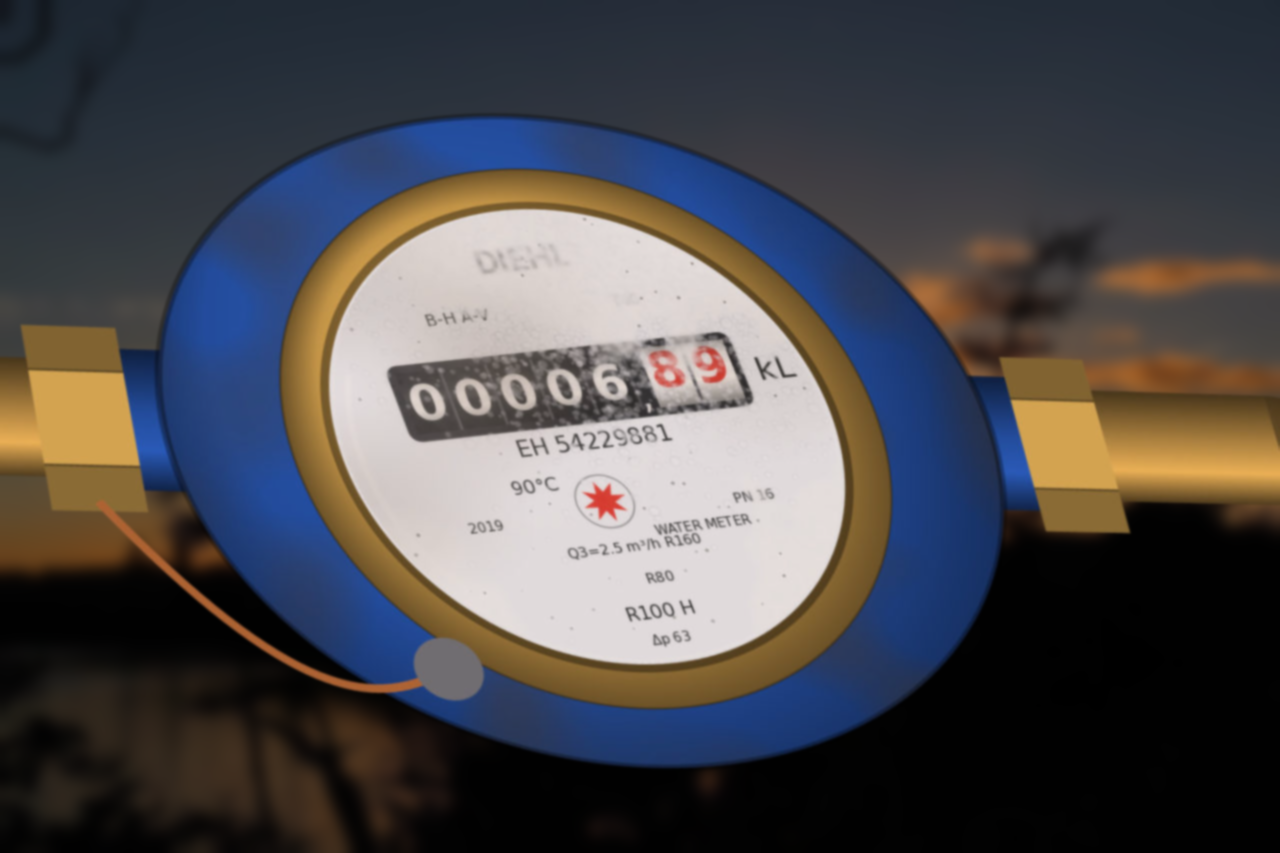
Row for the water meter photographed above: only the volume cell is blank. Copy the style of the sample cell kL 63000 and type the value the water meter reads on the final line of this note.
kL 6.89
